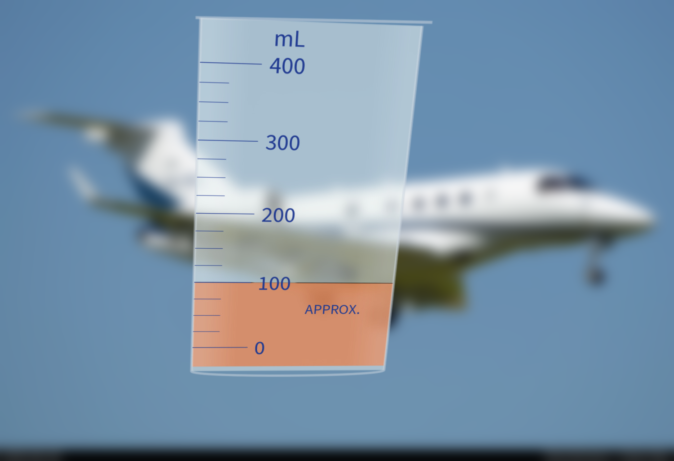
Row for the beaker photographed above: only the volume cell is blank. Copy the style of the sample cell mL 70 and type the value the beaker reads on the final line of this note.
mL 100
